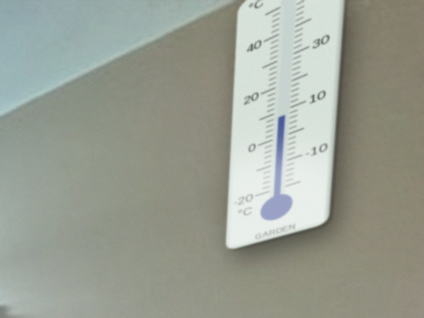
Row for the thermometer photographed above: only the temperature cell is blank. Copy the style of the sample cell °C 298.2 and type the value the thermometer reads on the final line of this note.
°C 8
